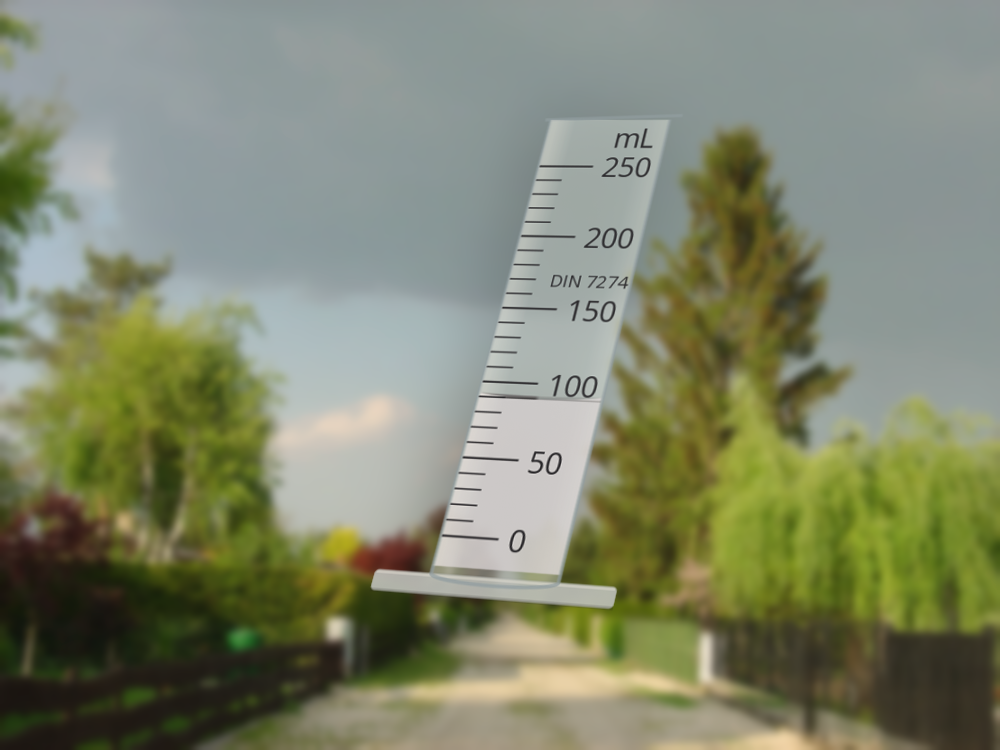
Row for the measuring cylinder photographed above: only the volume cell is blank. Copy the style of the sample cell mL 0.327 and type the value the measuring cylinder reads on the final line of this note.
mL 90
